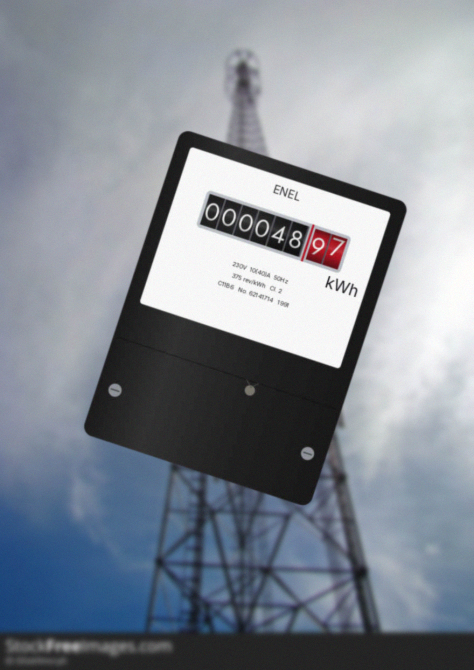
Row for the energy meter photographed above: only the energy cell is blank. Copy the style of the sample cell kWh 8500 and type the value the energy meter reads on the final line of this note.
kWh 48.97
